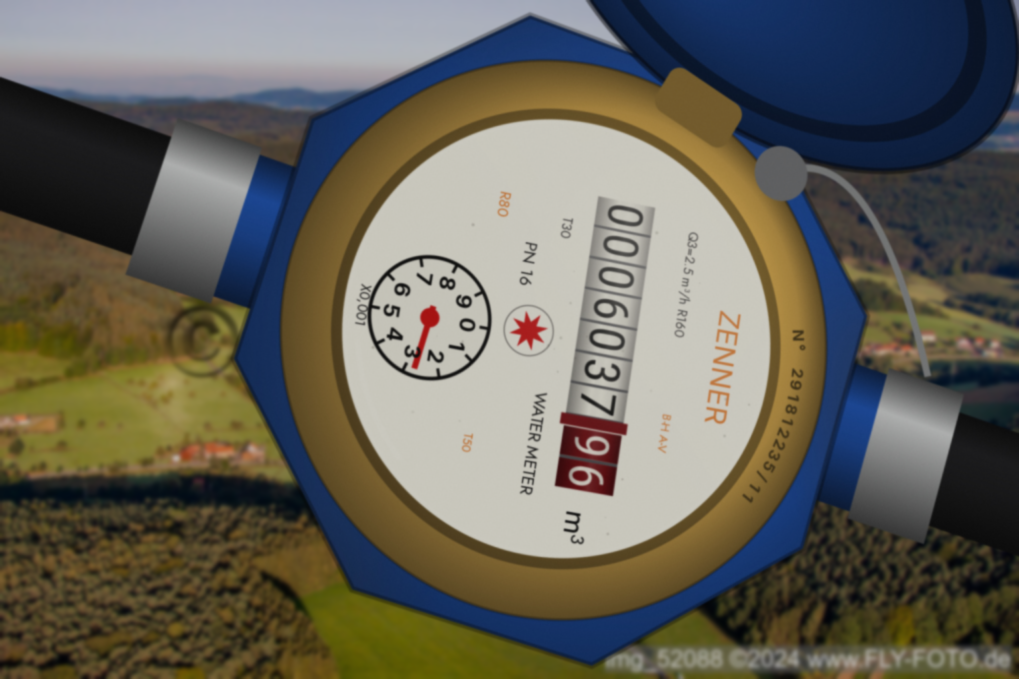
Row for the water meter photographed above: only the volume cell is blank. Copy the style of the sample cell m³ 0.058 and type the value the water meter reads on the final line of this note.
m³ 6037.962
